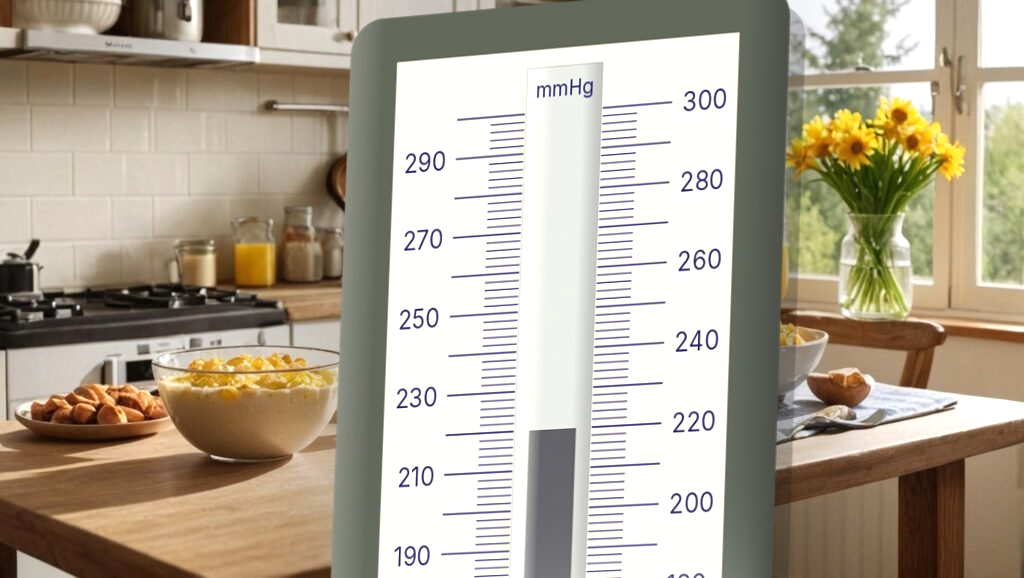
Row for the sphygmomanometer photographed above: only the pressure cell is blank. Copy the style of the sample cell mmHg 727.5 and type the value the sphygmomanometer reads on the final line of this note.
mmHg 220
